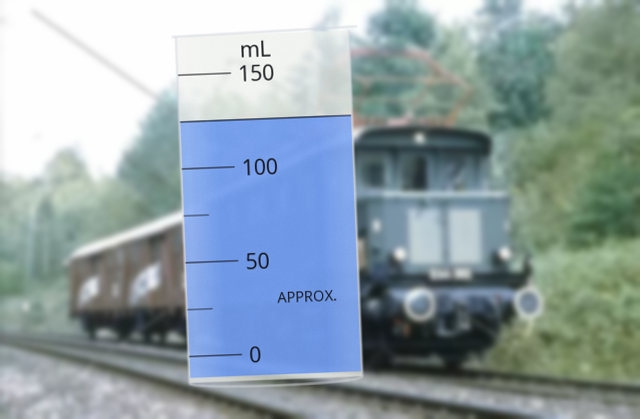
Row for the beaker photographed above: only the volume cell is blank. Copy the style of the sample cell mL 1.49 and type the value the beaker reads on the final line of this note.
mL 125
